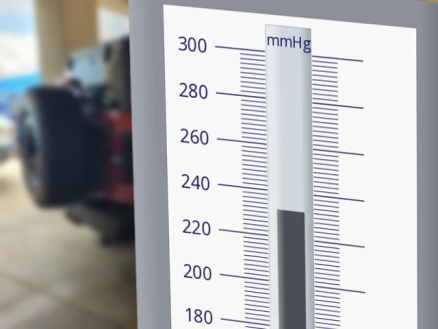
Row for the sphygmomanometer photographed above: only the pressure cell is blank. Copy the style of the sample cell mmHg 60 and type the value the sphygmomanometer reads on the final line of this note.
mmHg 232
